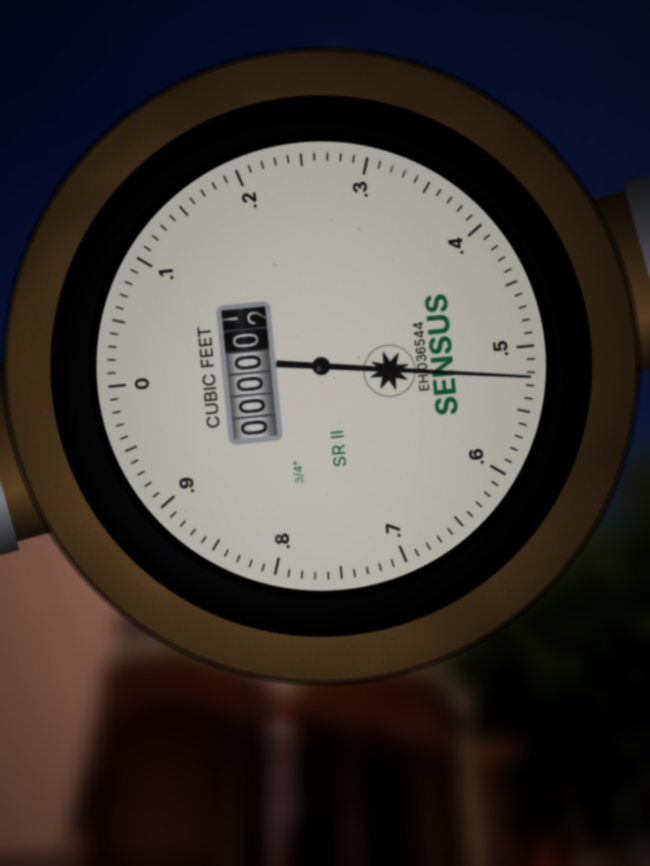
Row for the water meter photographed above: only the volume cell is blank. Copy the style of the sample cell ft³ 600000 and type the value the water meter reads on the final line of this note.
ft³ 1.52
